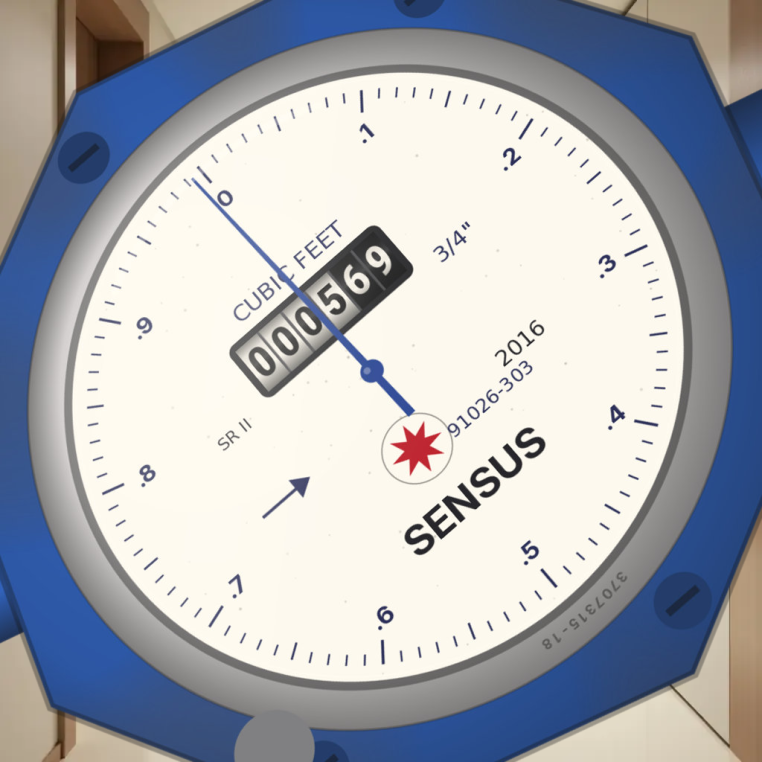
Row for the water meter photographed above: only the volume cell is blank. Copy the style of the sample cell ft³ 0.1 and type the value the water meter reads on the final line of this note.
ft³ 568.99
